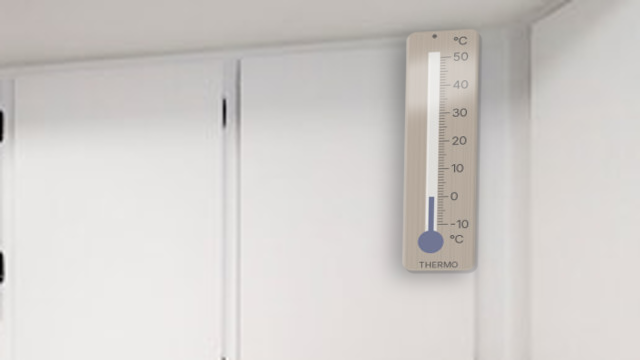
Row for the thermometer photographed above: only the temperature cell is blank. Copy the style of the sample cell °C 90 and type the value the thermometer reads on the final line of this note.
°C 0
